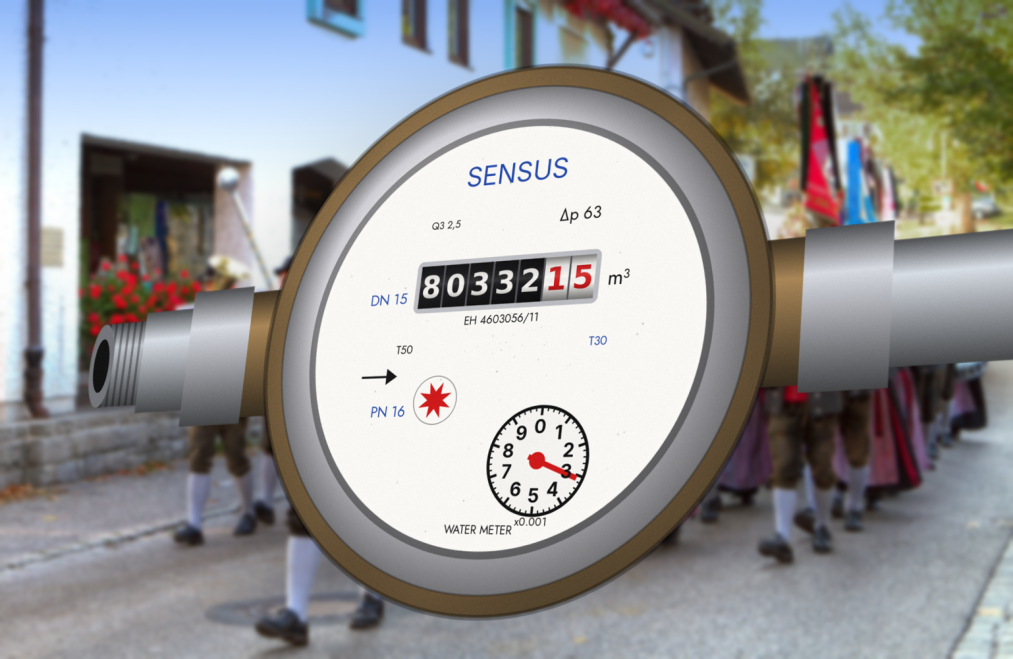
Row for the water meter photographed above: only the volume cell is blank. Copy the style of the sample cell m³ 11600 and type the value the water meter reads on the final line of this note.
m³ 80332.153
